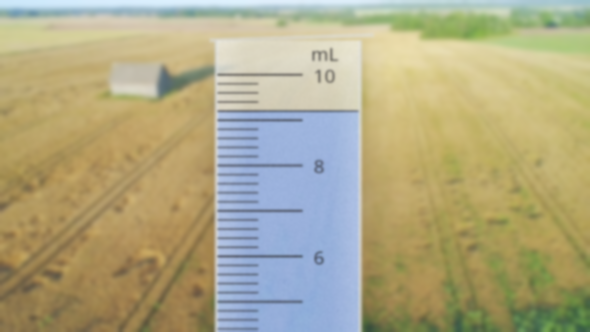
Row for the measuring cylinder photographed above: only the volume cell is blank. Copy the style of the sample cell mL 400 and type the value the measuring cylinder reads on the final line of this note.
mL 9.2
